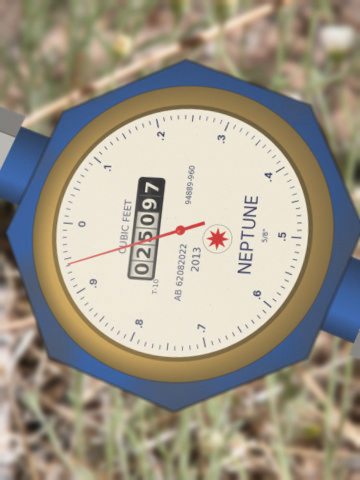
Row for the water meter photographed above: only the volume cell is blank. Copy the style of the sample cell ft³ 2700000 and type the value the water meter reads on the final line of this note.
ft³ 25096.94
